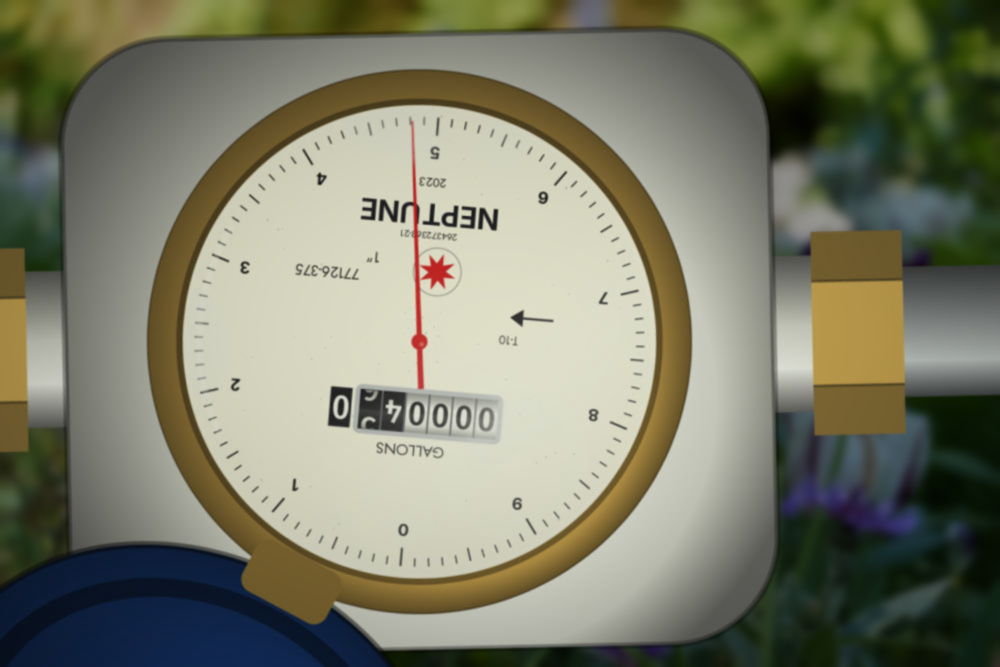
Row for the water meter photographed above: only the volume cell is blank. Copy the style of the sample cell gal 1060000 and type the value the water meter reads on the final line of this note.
gal 454.8
